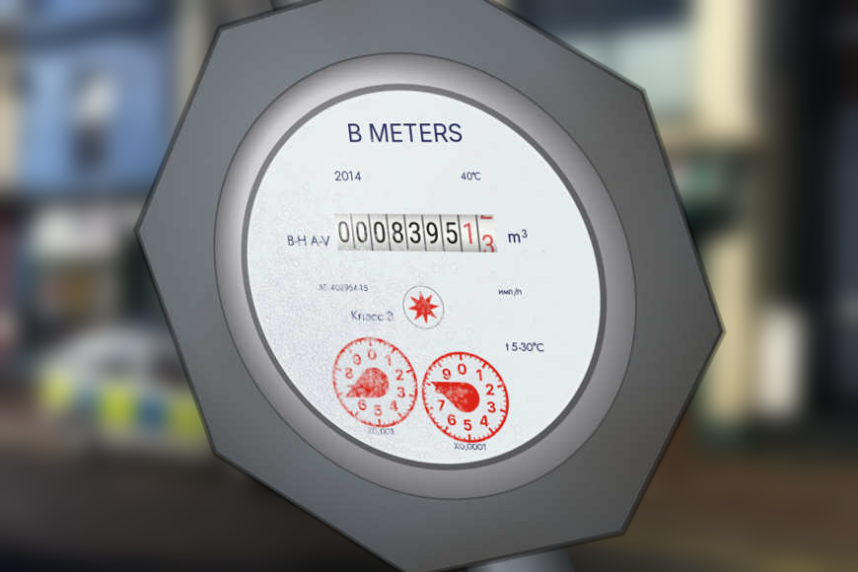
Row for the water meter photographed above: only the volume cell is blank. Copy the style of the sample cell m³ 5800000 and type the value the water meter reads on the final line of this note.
m³ 8395.1268
